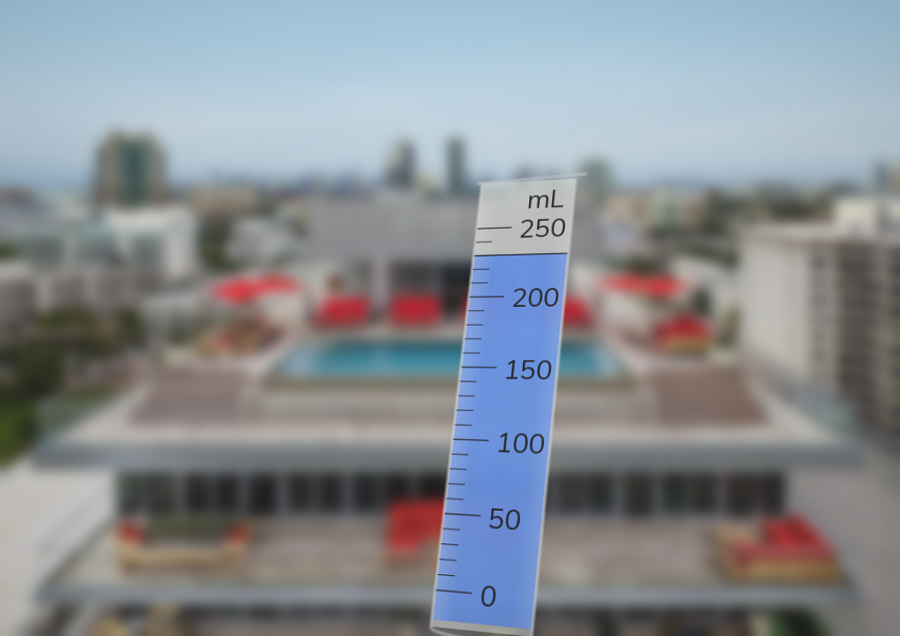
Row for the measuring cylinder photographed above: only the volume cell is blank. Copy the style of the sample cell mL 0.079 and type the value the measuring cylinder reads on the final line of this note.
mL 230
